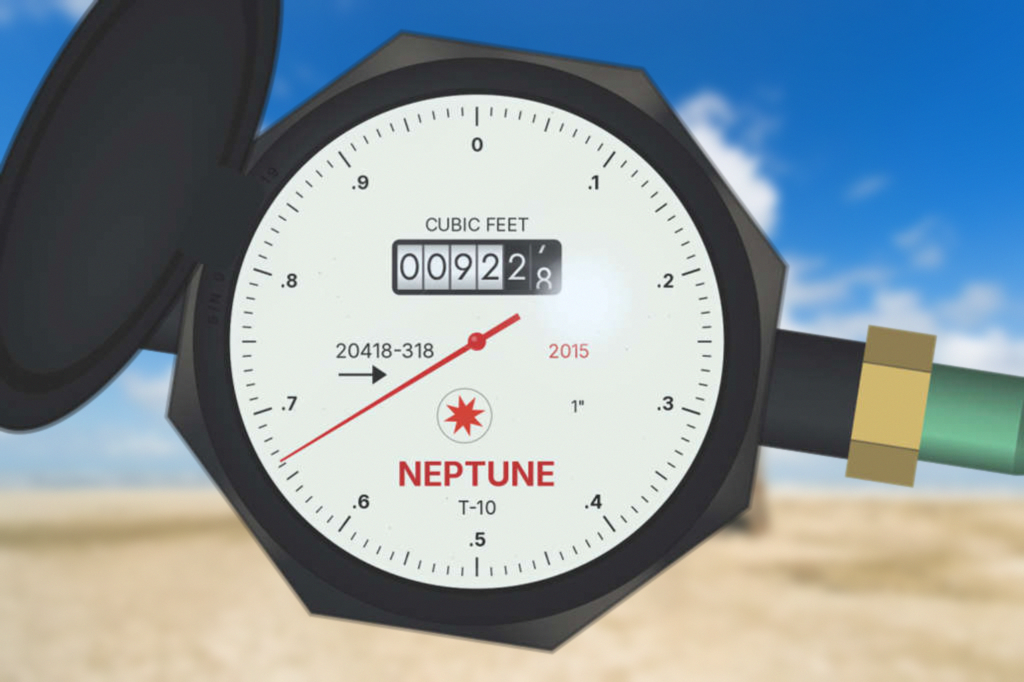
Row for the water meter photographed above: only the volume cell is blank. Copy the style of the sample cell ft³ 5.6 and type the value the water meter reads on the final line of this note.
ft³ 9227.66
